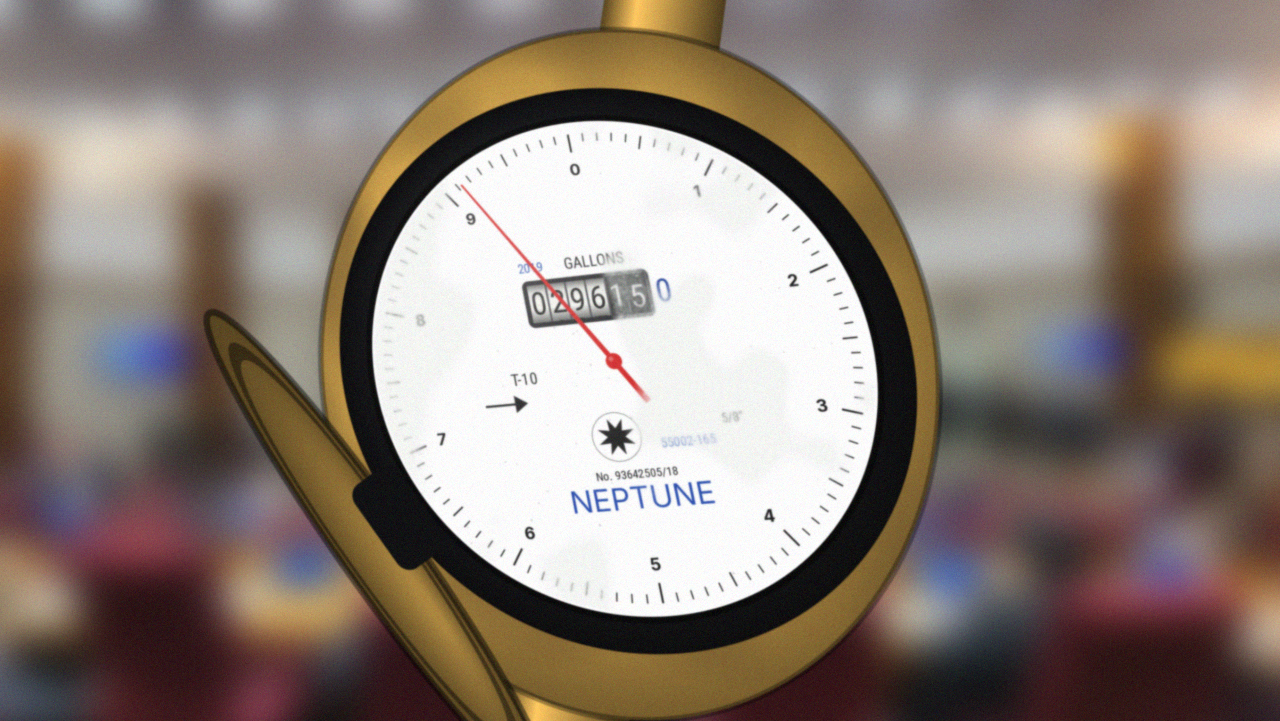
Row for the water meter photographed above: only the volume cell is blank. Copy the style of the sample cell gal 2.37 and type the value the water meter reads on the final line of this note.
gal 296149.1
